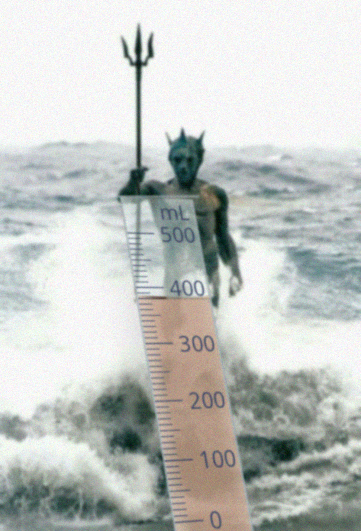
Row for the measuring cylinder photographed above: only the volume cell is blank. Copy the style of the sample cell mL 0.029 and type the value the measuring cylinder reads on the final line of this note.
mL 380
